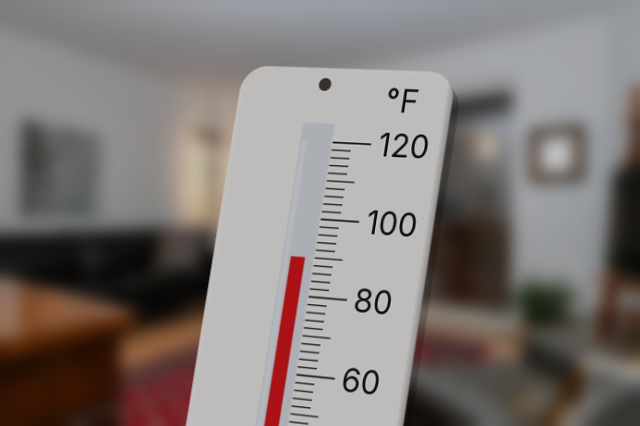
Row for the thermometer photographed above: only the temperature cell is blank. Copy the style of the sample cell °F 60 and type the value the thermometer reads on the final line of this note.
°F 90
